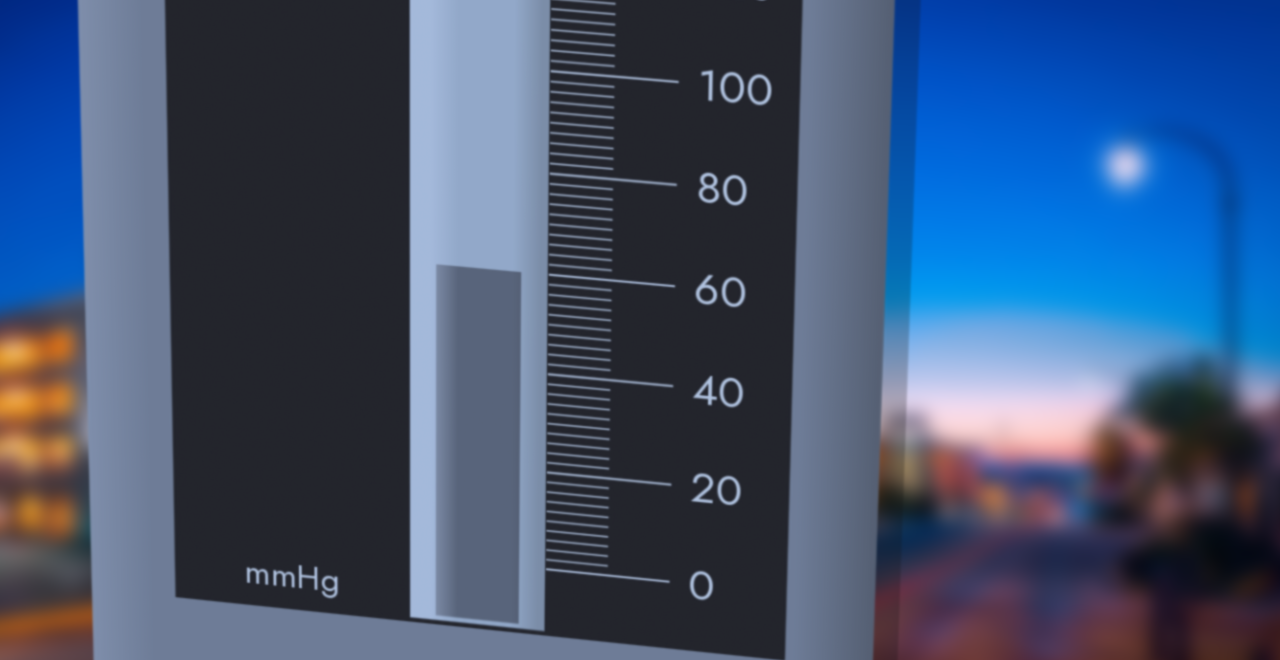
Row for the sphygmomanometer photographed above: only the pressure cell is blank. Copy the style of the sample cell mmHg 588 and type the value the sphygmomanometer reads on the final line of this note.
mmHg 60
